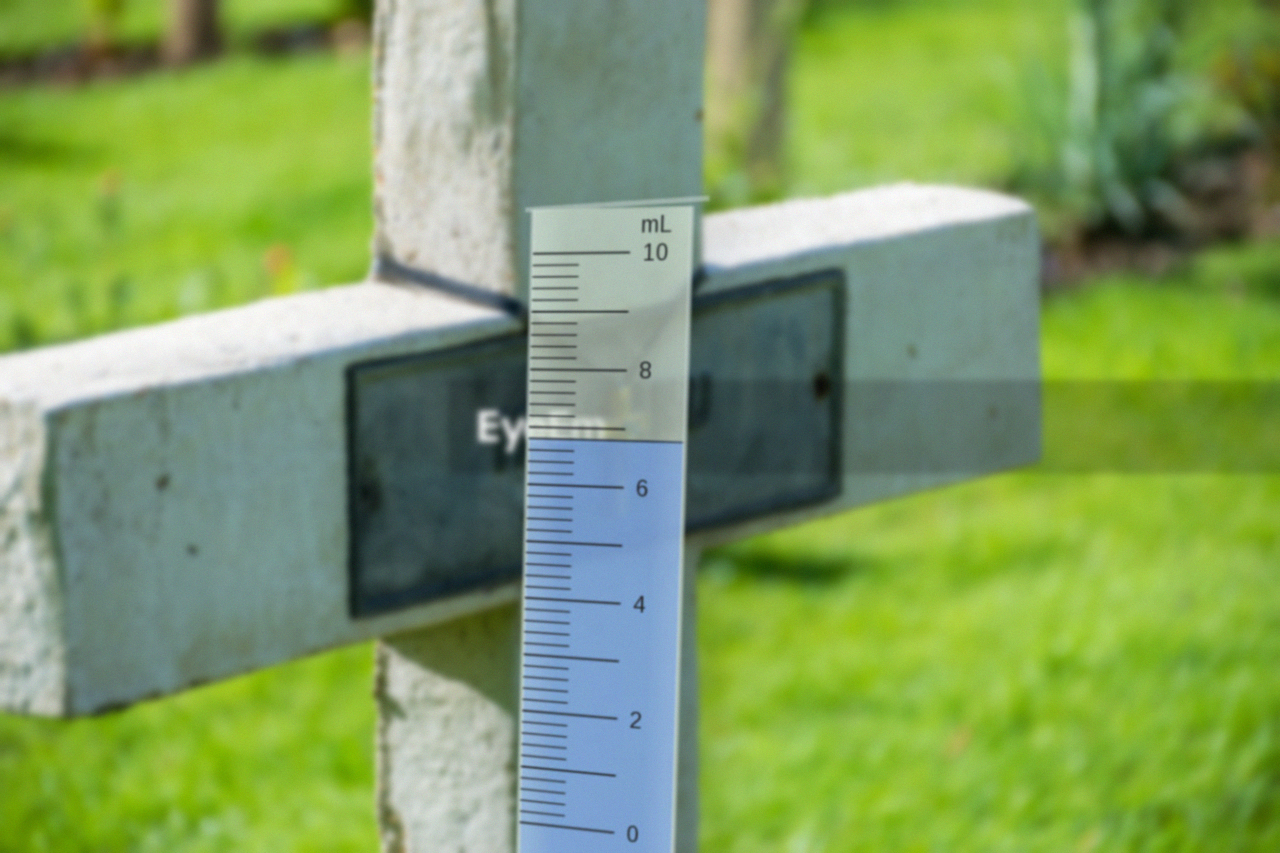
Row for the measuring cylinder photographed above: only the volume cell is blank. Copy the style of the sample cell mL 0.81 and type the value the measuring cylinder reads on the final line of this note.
mL 6.8
